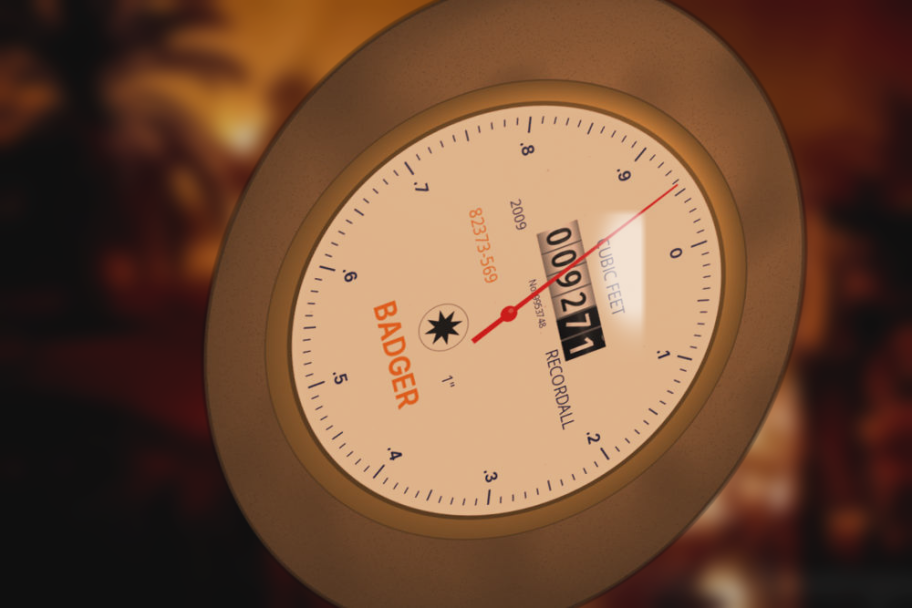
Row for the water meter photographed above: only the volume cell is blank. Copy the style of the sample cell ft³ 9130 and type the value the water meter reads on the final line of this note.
ft³ 9270.94
